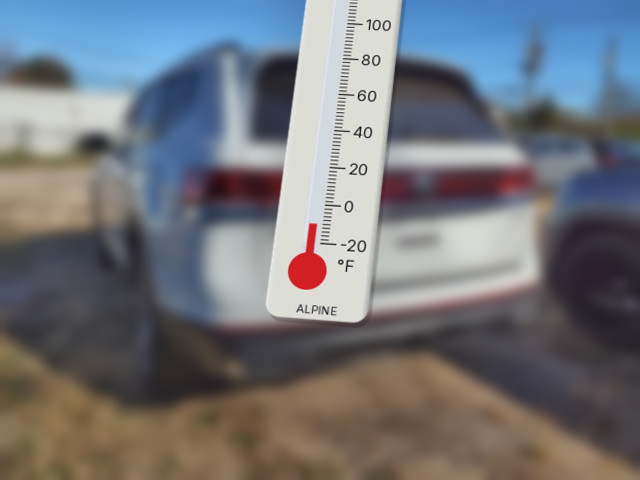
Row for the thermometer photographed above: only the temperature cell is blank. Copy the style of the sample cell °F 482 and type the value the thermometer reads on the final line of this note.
°F -10
